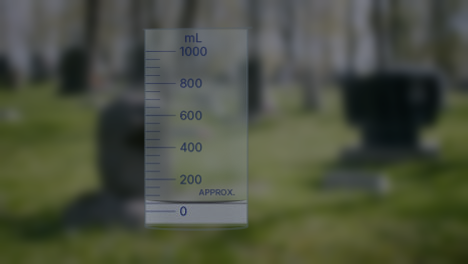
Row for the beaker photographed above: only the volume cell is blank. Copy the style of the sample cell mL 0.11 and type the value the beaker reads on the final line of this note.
mL 50
